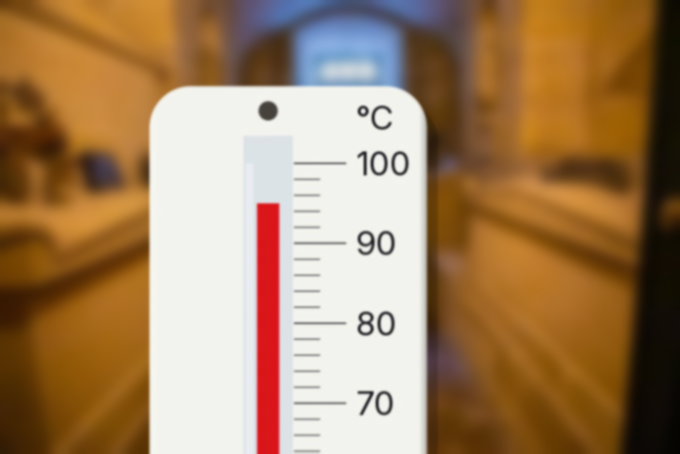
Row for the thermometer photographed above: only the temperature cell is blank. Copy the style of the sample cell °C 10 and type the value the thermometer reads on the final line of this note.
°C 95
